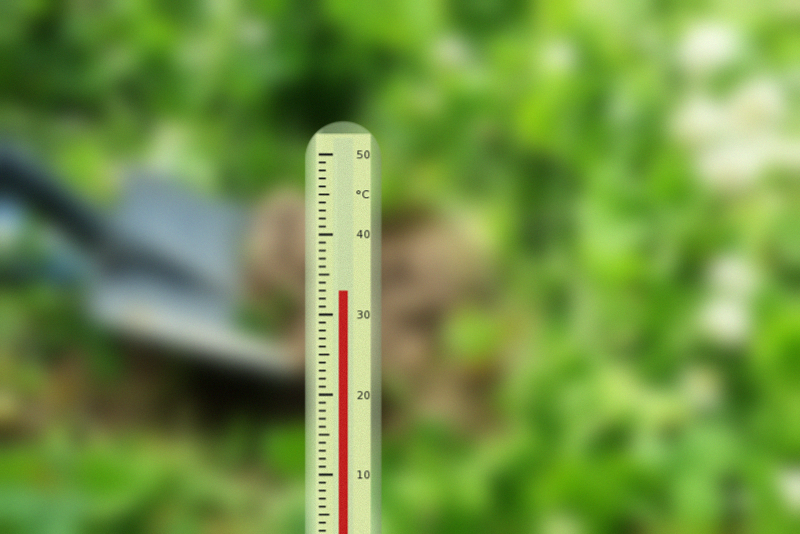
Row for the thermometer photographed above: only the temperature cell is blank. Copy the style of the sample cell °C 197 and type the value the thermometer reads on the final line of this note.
°C 33
